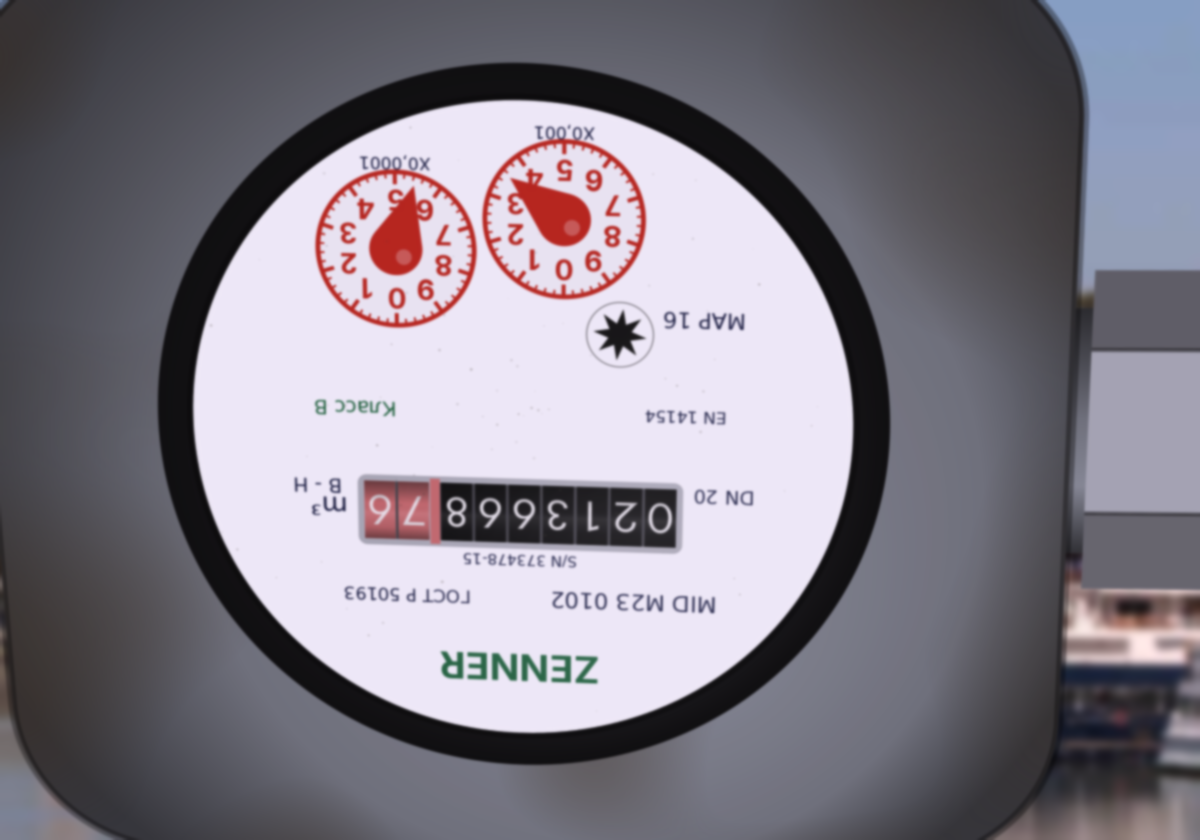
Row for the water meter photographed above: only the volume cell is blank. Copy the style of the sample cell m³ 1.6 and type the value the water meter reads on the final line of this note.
m³ 213668.7635
